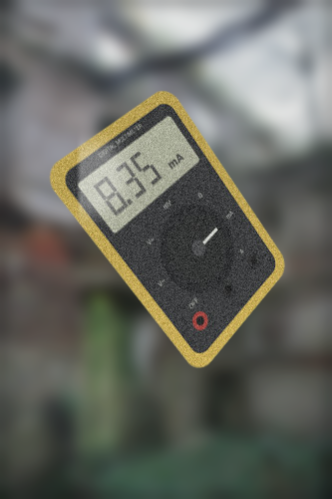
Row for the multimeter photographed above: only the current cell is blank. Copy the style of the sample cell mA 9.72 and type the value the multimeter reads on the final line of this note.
mA 8.35
